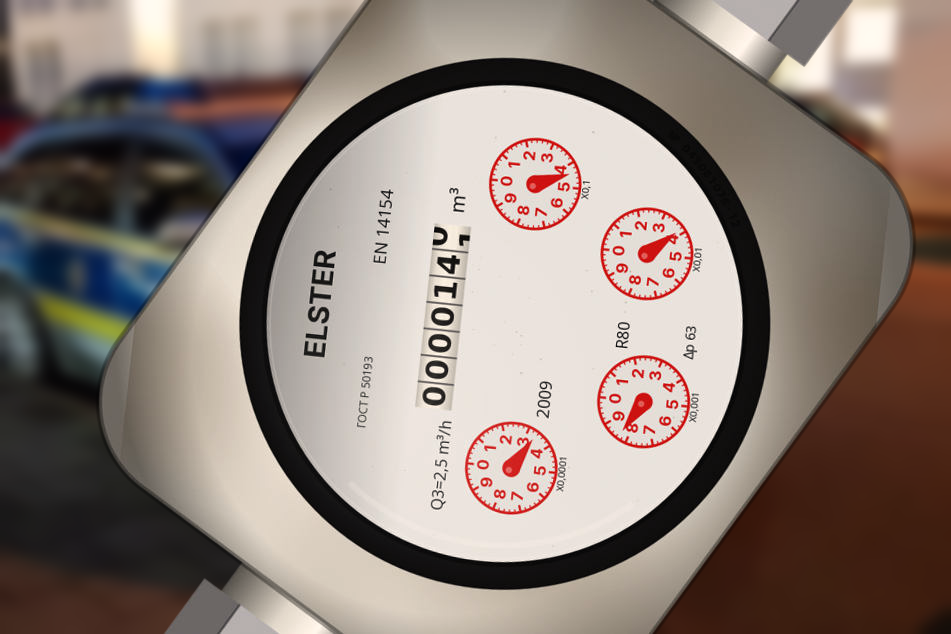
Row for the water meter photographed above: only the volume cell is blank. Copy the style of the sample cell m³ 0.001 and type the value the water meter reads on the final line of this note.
m³ 140.4383
